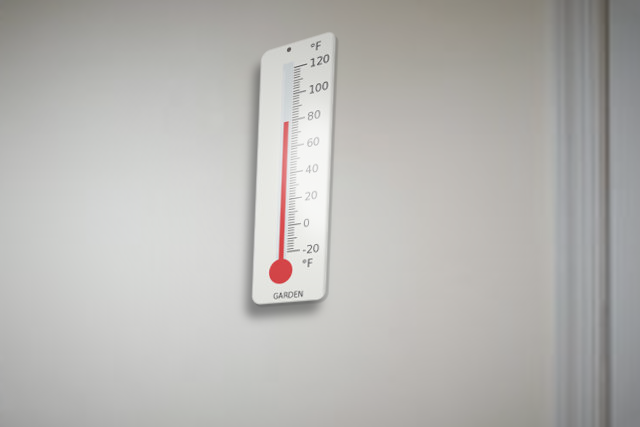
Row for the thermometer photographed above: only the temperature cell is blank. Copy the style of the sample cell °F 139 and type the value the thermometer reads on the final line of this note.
°F 80
